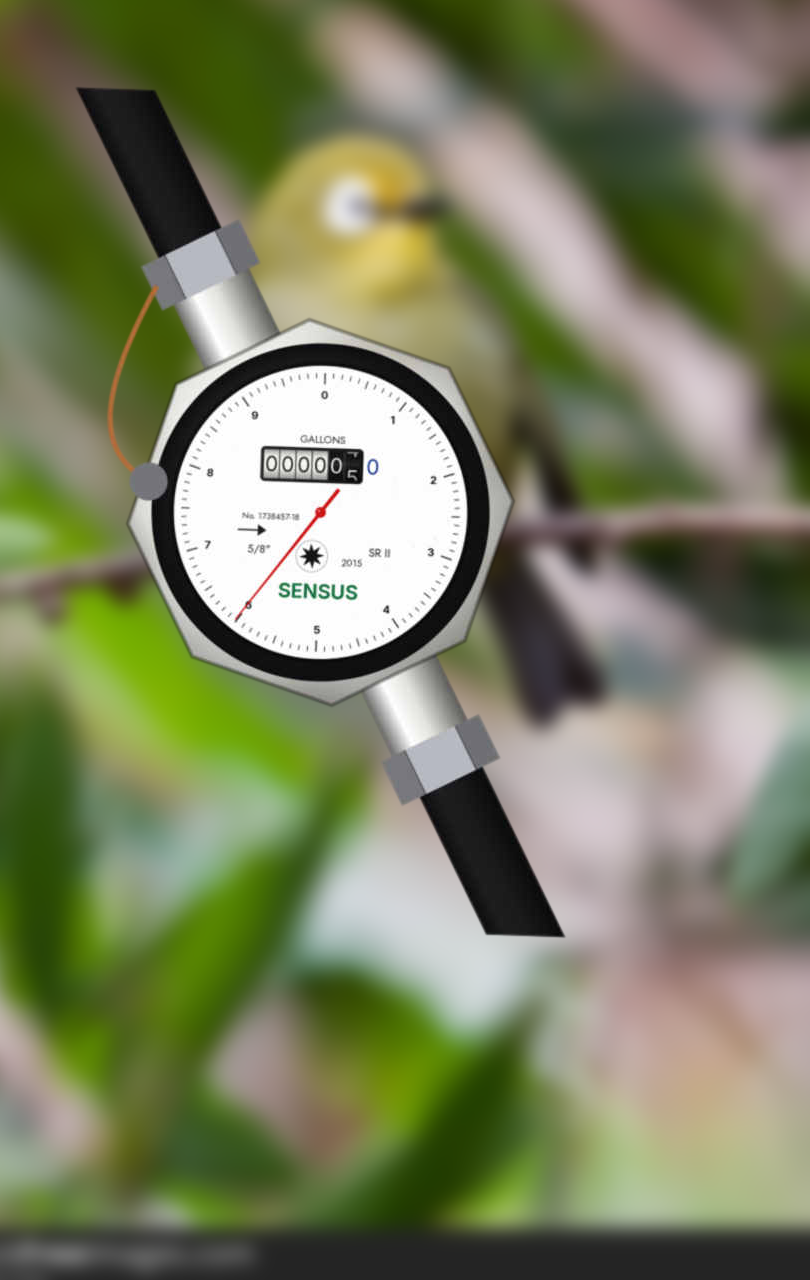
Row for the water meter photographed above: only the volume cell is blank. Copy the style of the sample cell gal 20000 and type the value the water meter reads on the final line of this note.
gal 46.0
